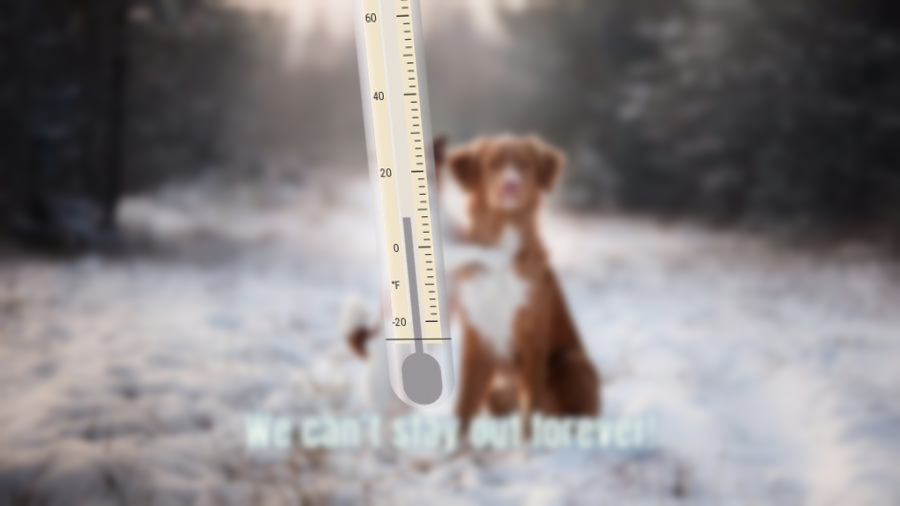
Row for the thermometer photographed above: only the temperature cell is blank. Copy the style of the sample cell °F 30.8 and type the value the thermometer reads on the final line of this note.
°F 8
